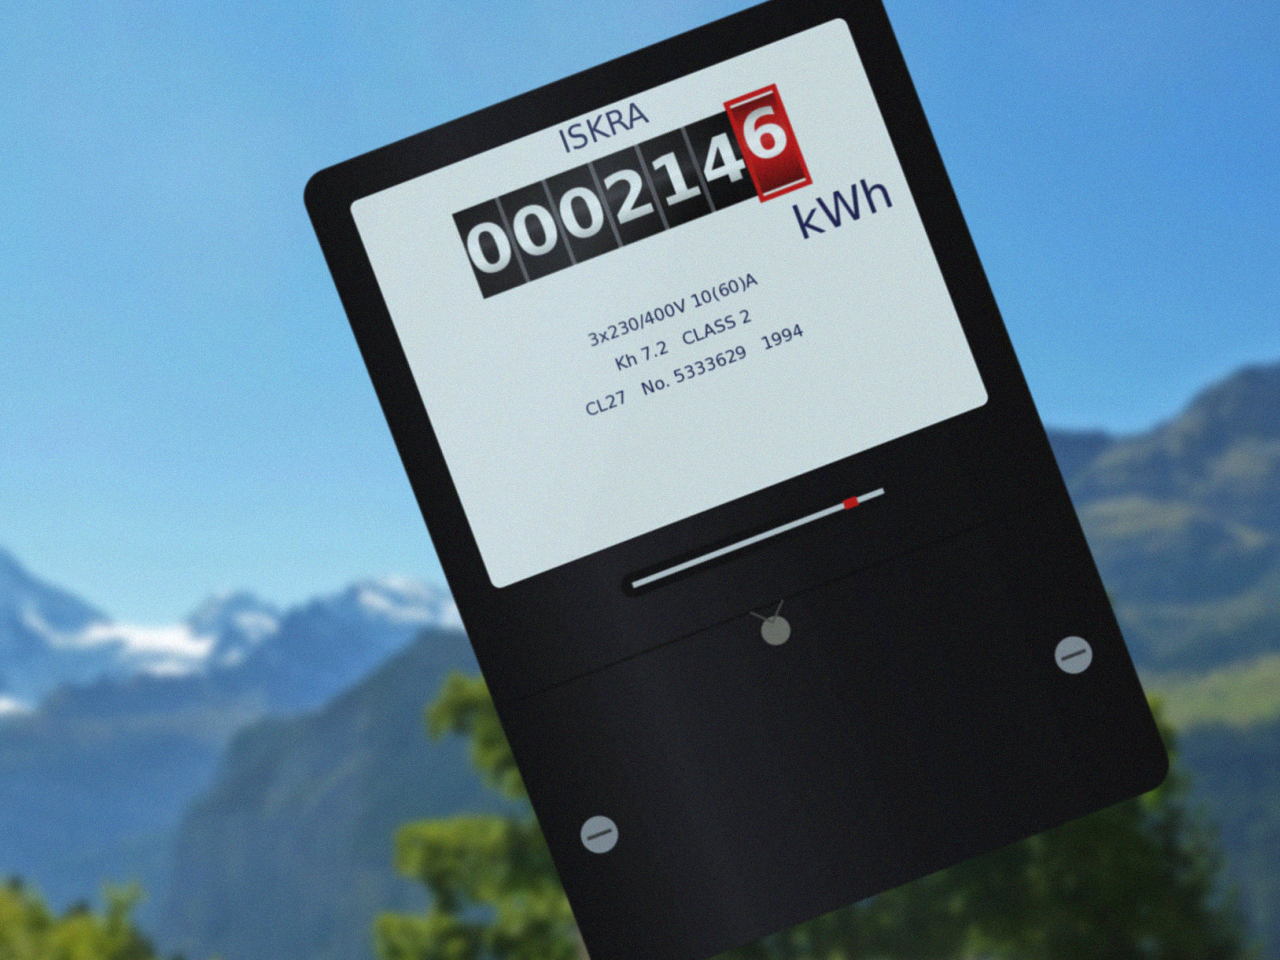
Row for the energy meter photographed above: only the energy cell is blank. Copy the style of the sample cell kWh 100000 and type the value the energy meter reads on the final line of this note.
kWh 214.6
